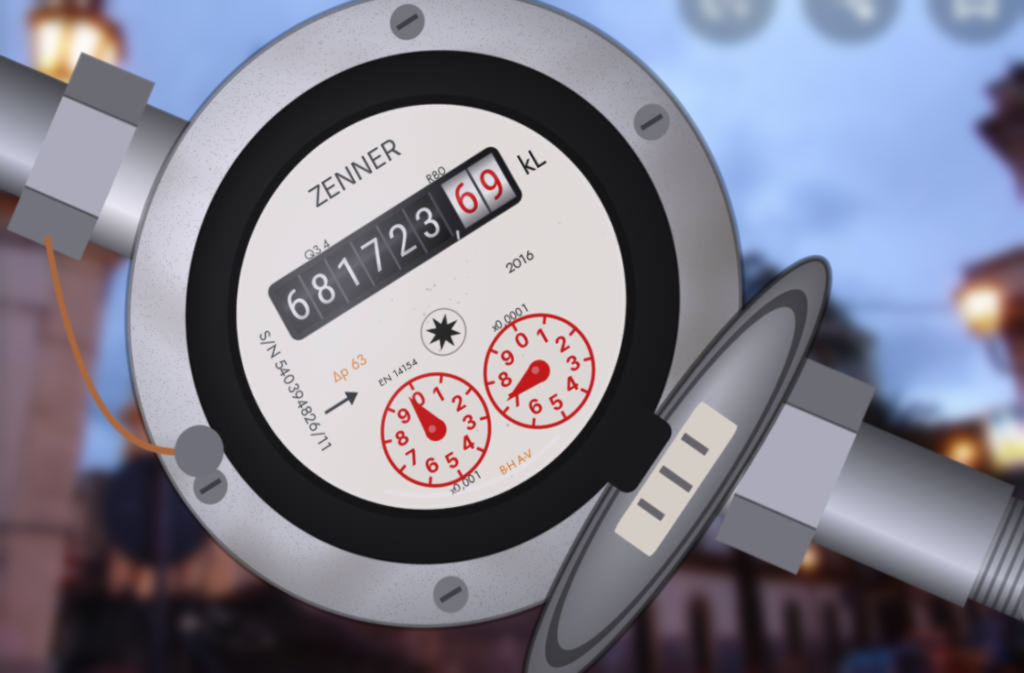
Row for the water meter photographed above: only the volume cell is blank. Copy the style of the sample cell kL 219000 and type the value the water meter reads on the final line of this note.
kL 681723.6897
